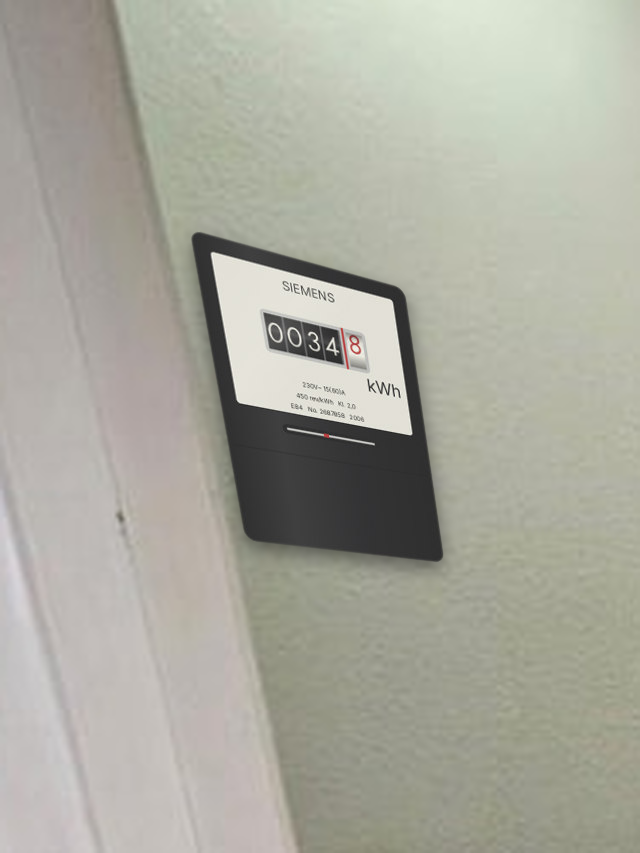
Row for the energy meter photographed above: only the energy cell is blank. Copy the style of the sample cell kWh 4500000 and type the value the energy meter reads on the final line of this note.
kWh 34.8
